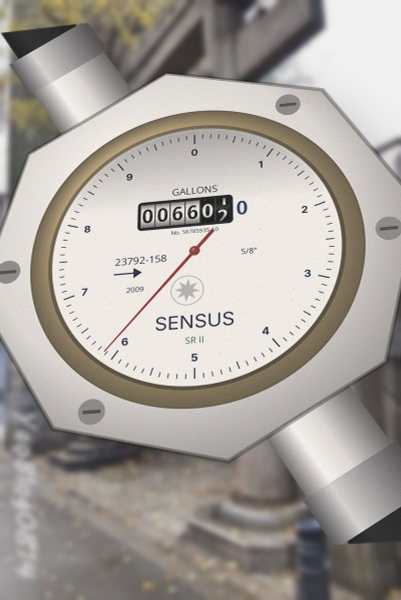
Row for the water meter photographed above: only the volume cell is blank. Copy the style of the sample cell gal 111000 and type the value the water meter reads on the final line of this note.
gal 66016.1
